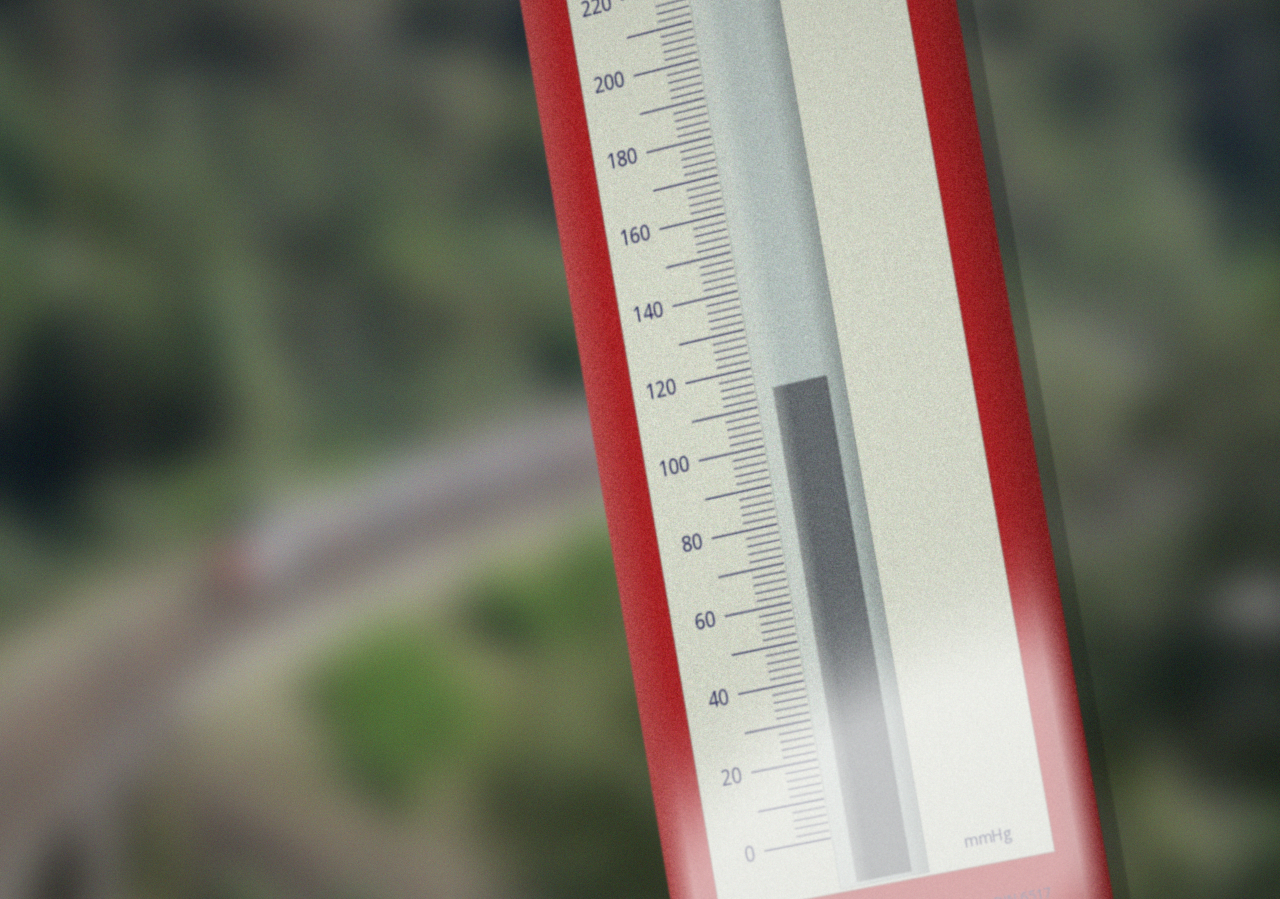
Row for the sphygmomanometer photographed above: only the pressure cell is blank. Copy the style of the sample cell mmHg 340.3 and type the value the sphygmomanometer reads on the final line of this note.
mmHg 114
